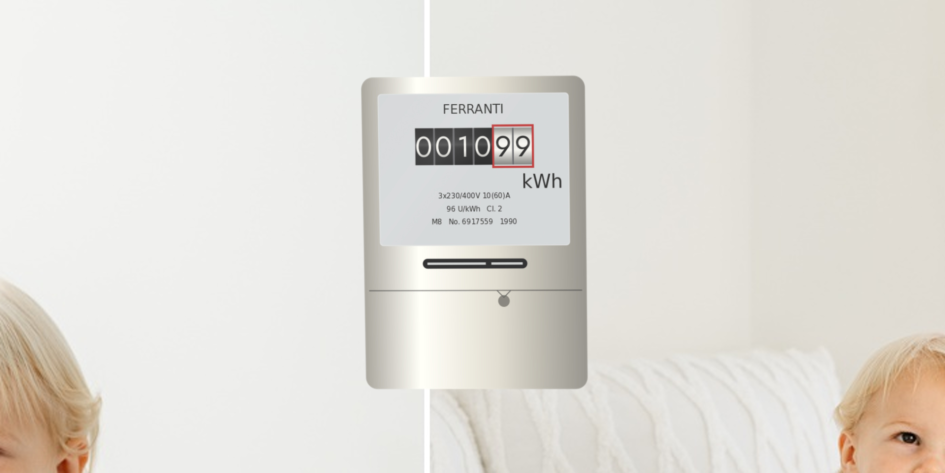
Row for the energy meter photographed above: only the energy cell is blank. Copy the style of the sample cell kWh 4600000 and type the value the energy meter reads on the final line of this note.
kWh 10.99
